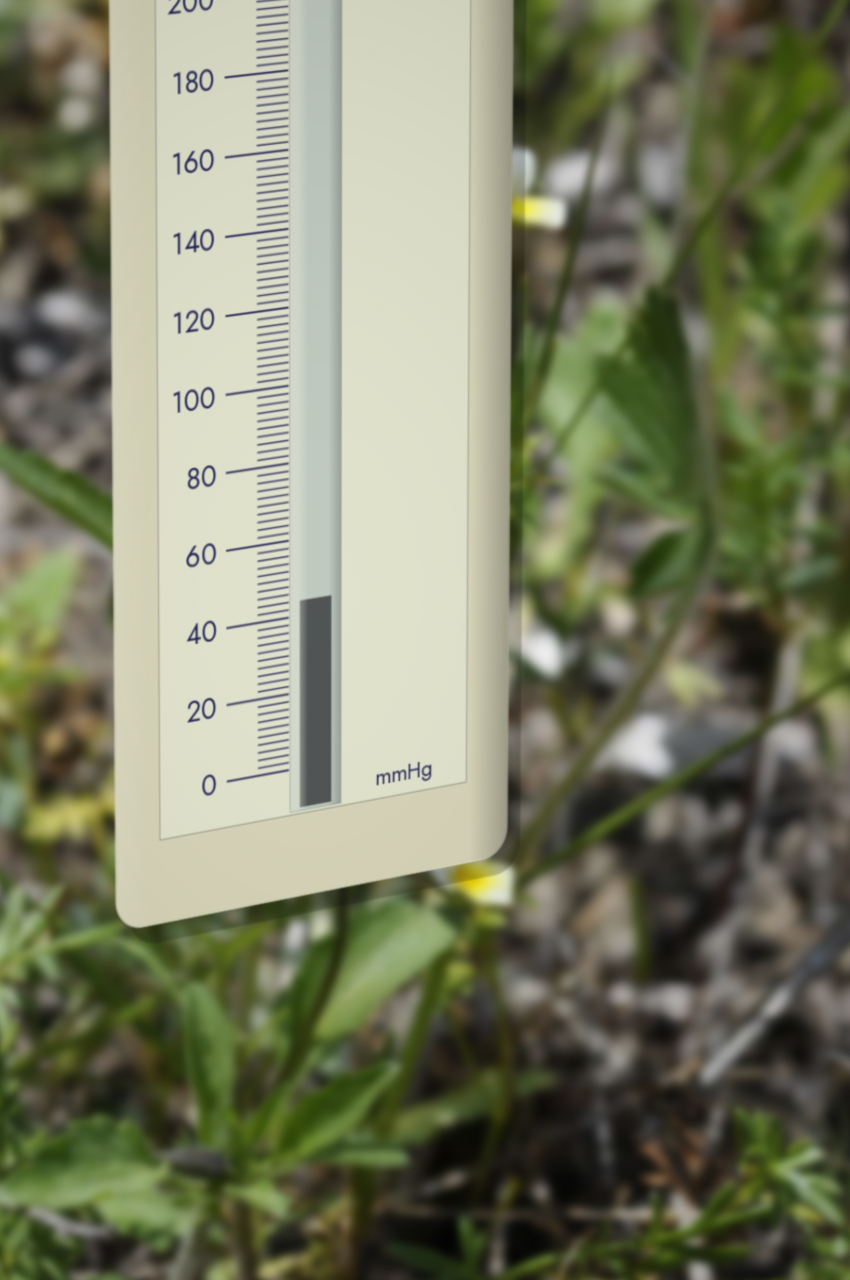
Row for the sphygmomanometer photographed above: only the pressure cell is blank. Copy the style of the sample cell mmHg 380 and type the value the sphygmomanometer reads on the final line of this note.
mmHg 44
